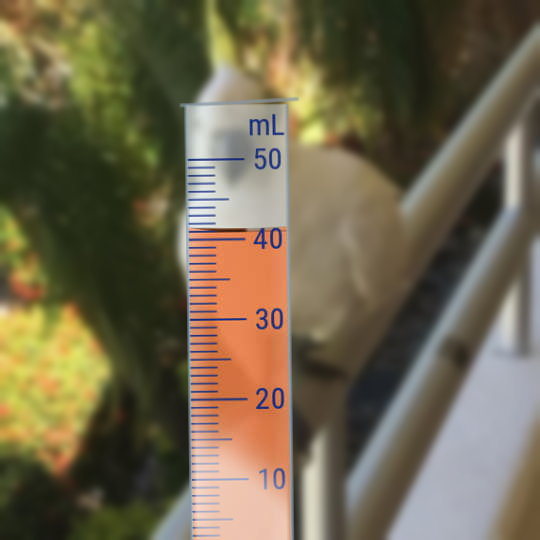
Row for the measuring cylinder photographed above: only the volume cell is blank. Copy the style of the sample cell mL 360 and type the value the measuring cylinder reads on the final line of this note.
mL 41
